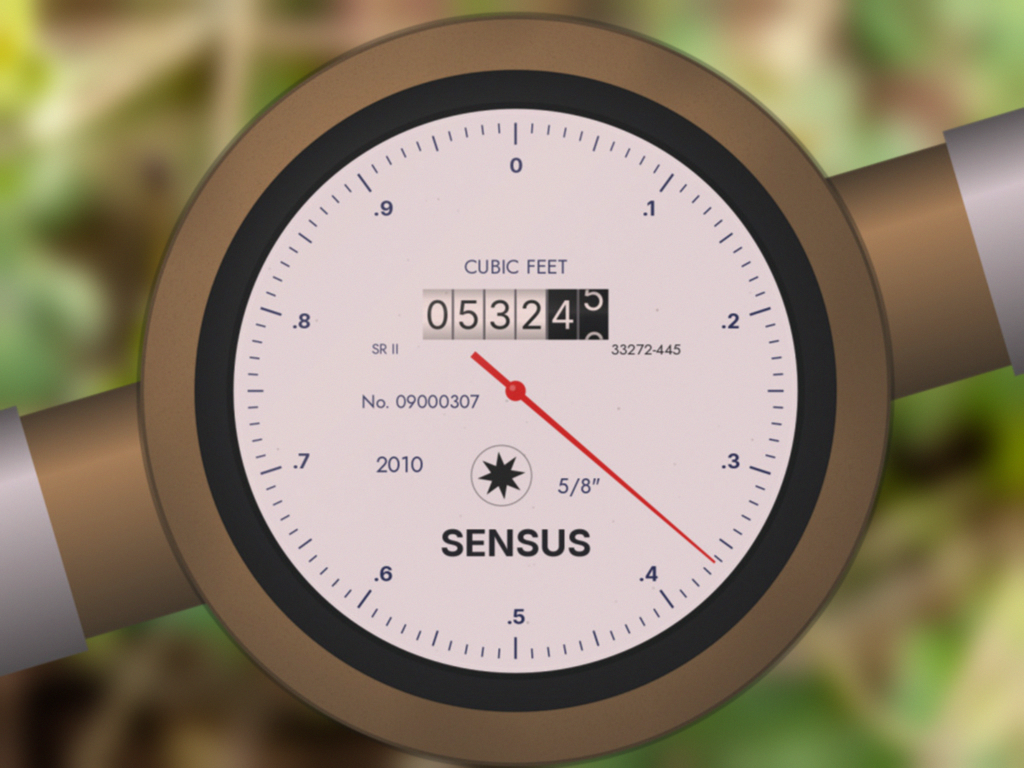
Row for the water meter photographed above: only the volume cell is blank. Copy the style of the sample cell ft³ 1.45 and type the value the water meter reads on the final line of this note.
ft³ 53245.36
